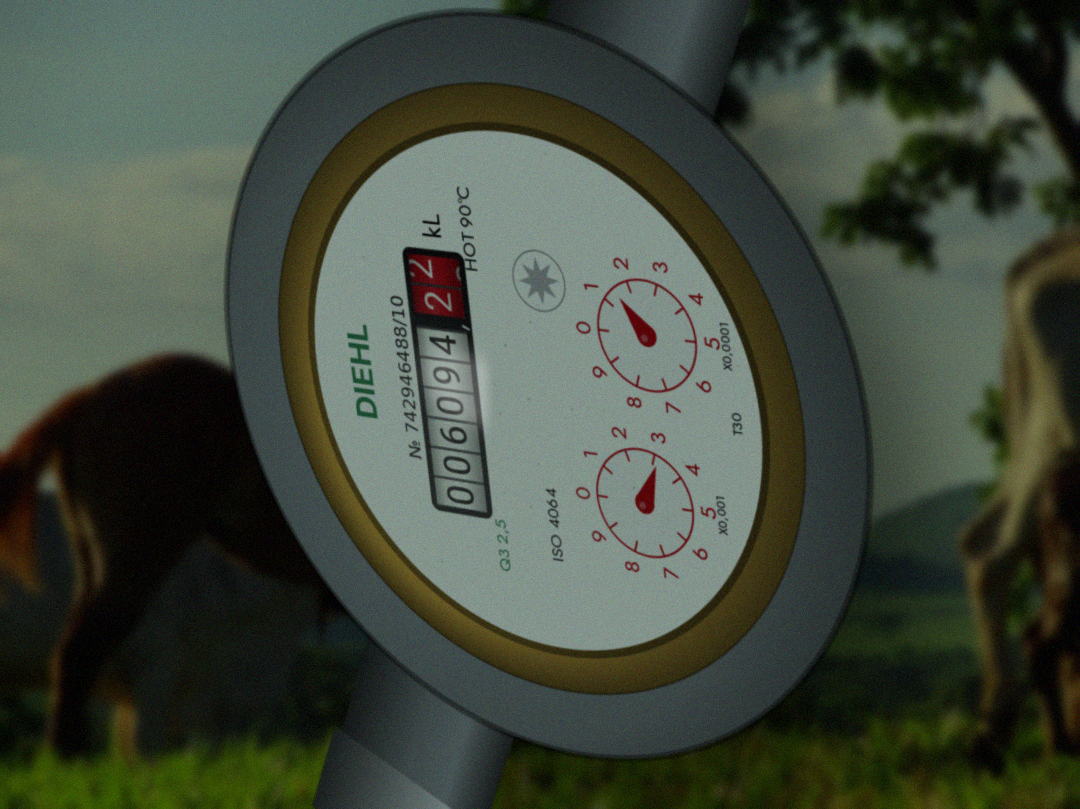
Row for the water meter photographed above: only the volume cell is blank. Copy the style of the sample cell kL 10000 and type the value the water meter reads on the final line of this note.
kL 6094.2231
